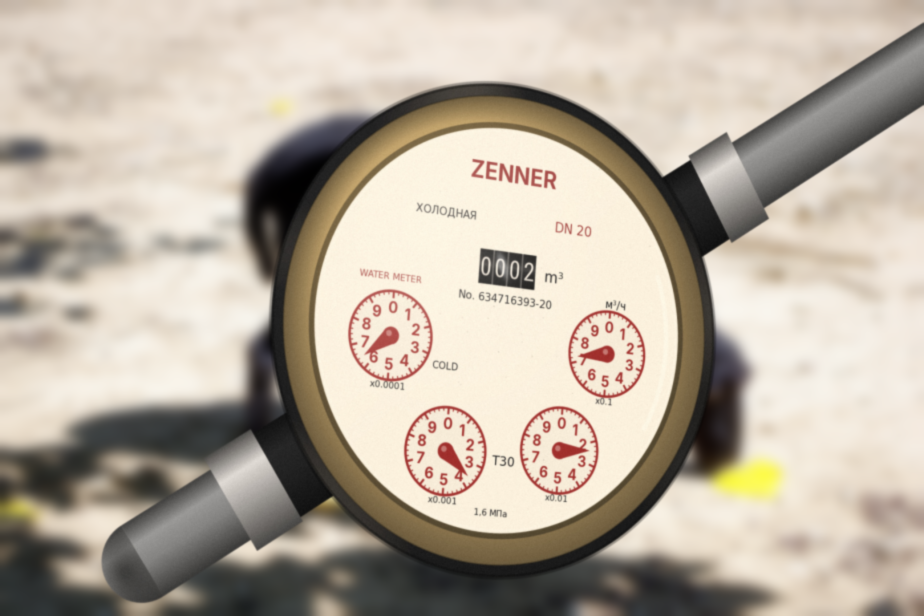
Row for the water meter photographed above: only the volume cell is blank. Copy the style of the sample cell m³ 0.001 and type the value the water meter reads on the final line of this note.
m³ 2.7236
